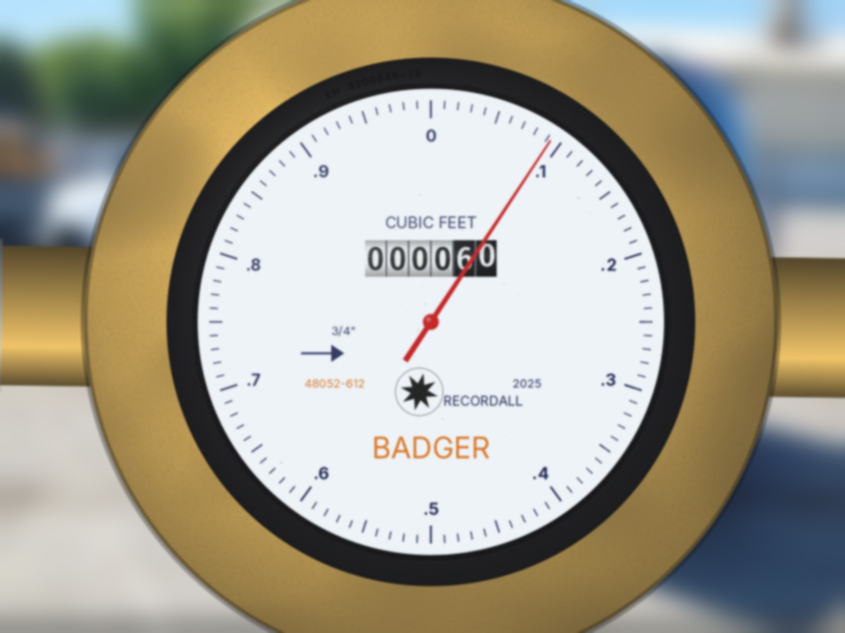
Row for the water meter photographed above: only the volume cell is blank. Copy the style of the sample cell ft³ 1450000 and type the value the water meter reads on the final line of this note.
ft³ 60.09
